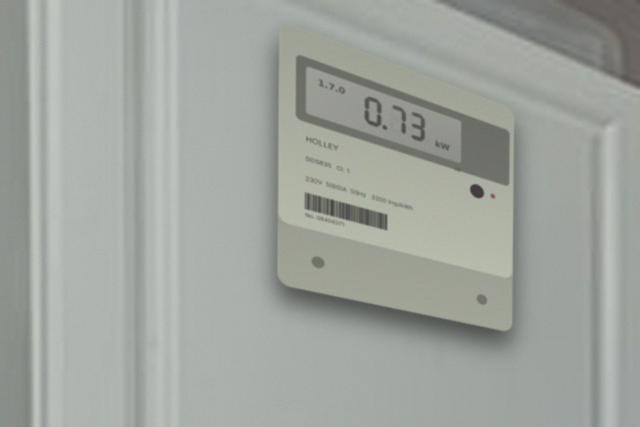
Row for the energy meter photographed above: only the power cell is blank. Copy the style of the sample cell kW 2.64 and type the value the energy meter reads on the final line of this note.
kW 0.73
